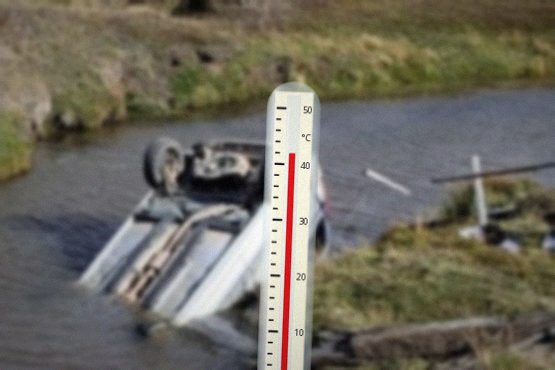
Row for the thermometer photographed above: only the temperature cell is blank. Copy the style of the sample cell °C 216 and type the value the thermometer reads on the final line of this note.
°C 42
